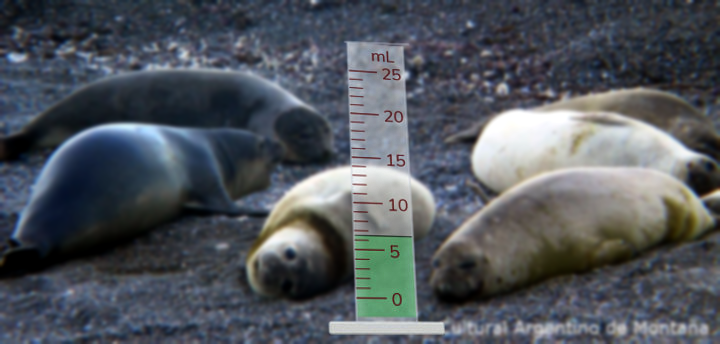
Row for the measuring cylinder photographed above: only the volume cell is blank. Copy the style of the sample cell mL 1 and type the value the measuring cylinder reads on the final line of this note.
mL 6.5
